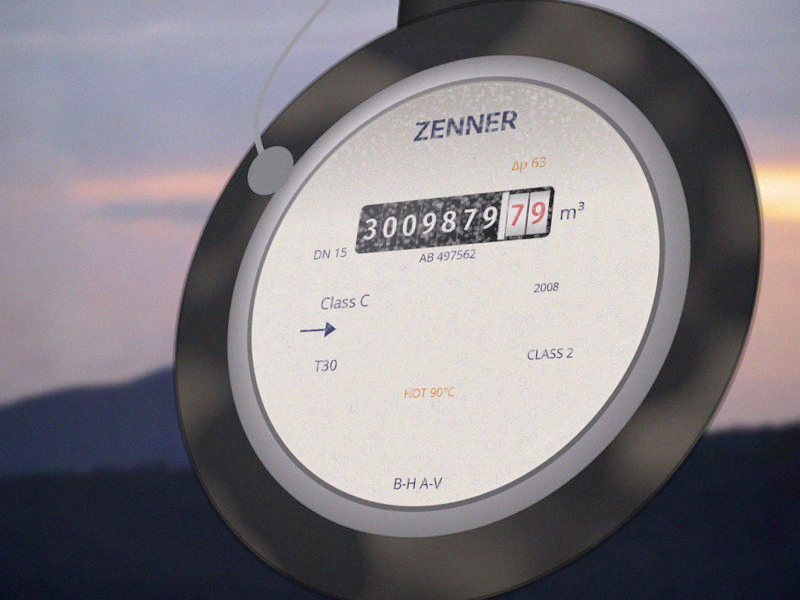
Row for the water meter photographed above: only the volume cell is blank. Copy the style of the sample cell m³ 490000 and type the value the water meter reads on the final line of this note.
m³ 3009879.79
